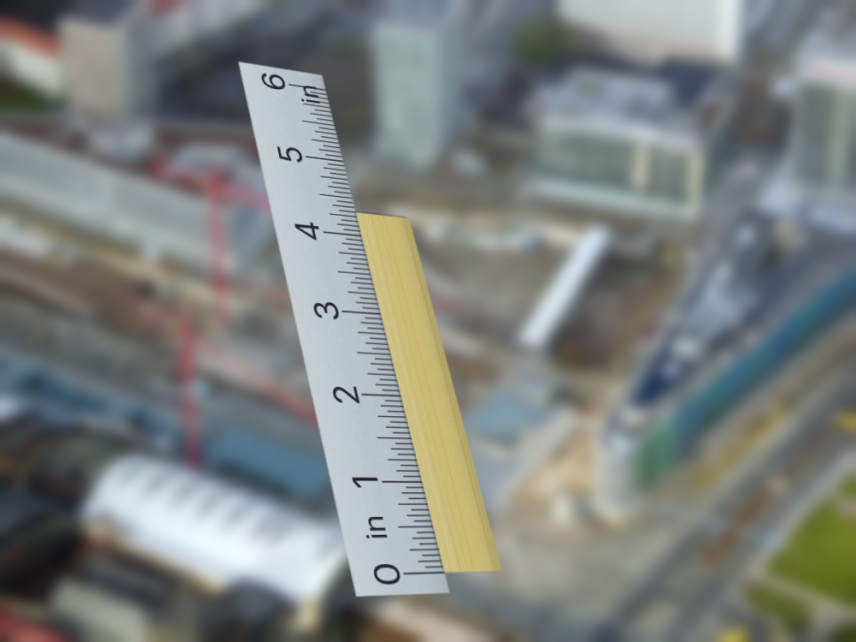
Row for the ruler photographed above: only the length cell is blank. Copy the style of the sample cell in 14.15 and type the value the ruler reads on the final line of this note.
in 4.3125
